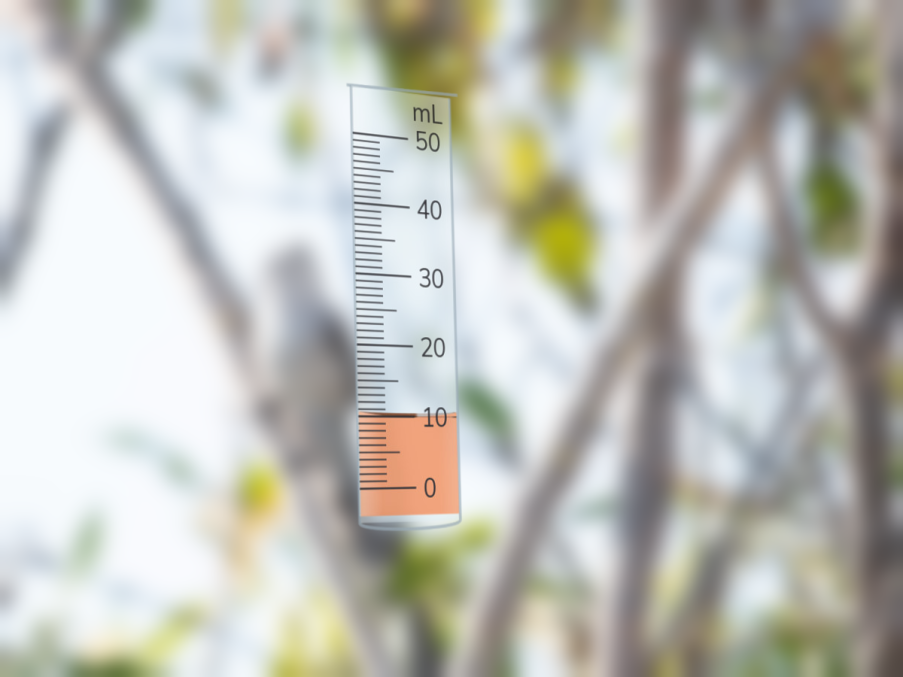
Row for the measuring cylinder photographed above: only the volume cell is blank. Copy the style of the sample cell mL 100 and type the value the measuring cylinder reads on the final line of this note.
mL 10
